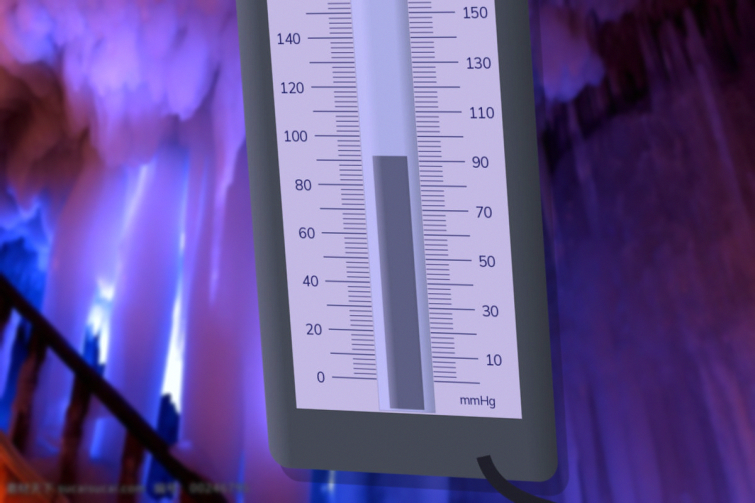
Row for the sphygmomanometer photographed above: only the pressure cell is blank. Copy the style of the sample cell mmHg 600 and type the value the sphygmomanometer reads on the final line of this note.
mmHg 92
